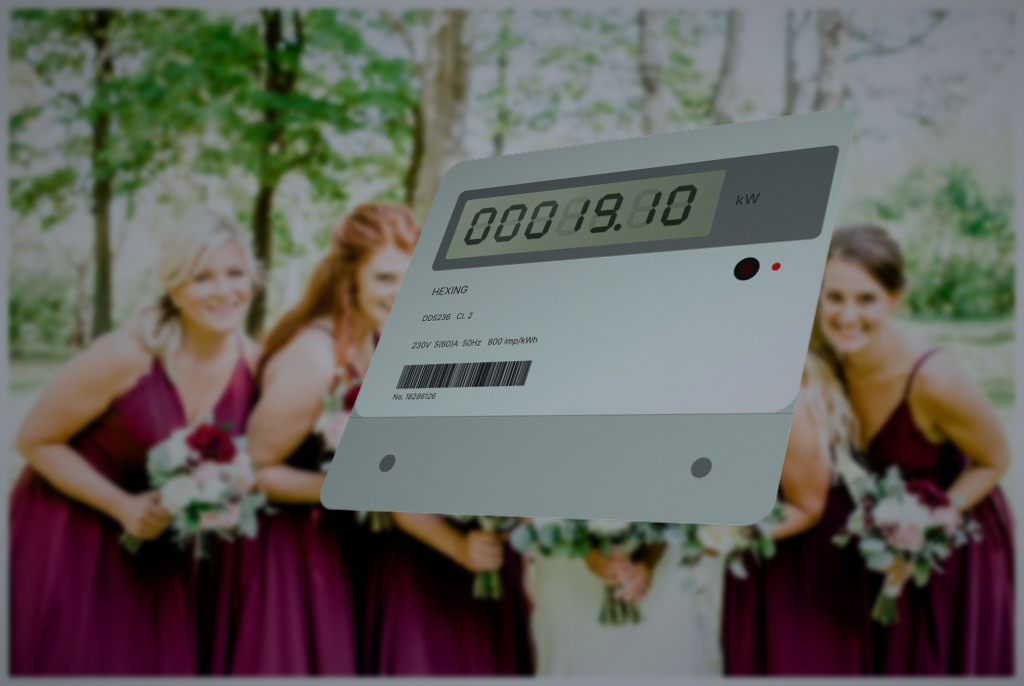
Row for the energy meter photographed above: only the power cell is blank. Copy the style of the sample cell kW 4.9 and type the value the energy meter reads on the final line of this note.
kW 19.10
